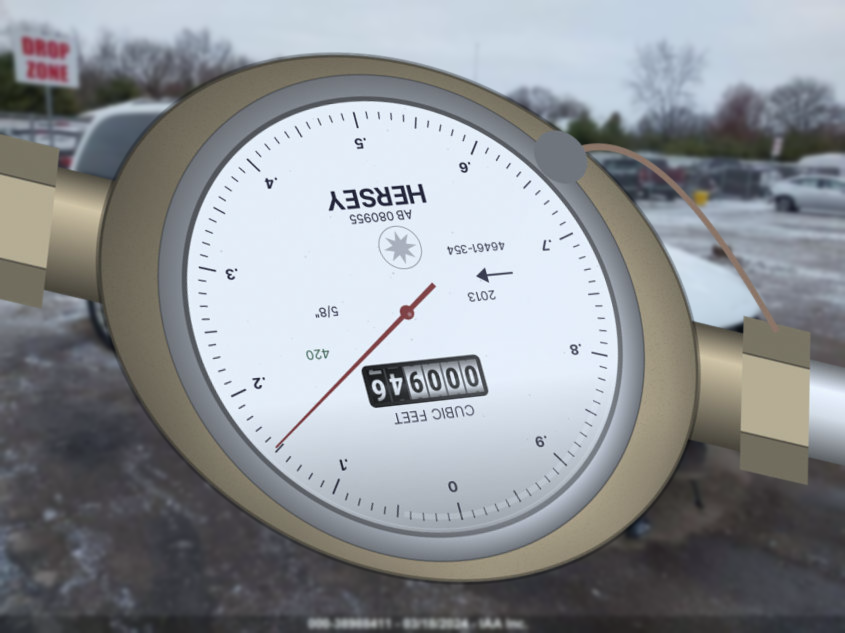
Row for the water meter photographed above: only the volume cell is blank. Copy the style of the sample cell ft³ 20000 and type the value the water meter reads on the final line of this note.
ft³ 946.15
